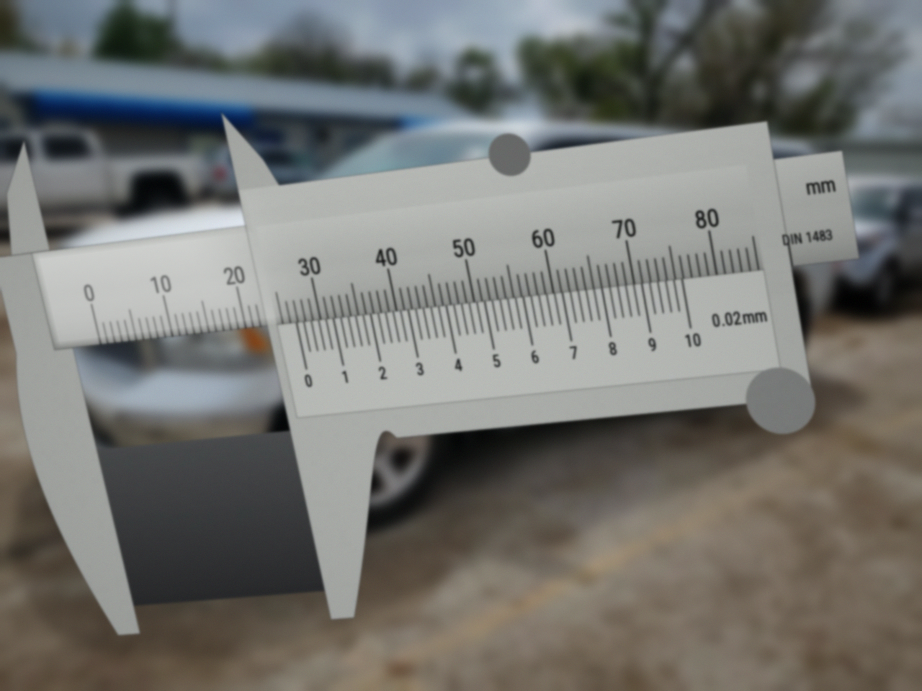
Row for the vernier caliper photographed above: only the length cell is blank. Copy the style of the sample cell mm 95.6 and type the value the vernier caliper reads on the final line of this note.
mm 26.8
